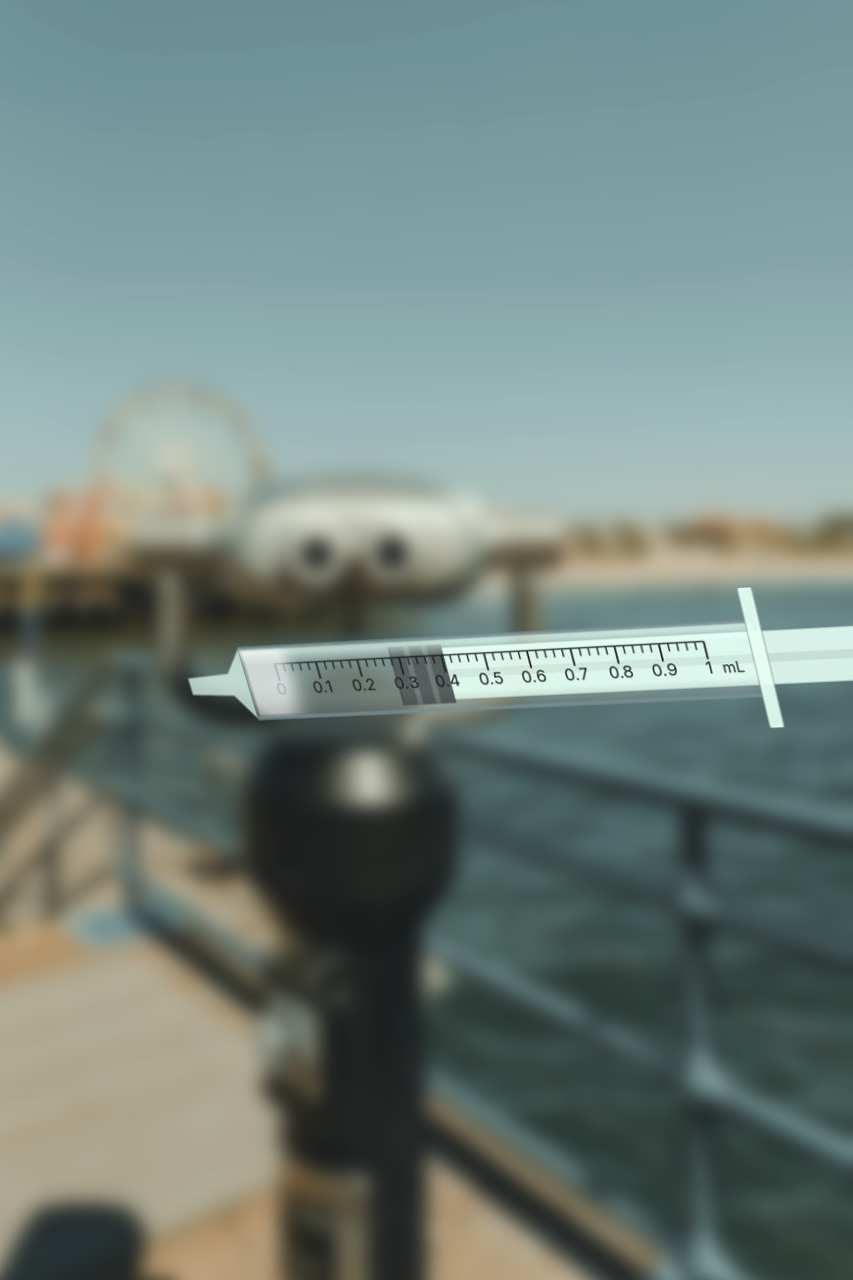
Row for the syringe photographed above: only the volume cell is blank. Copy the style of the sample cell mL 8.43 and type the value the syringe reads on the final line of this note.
mL 0.28
